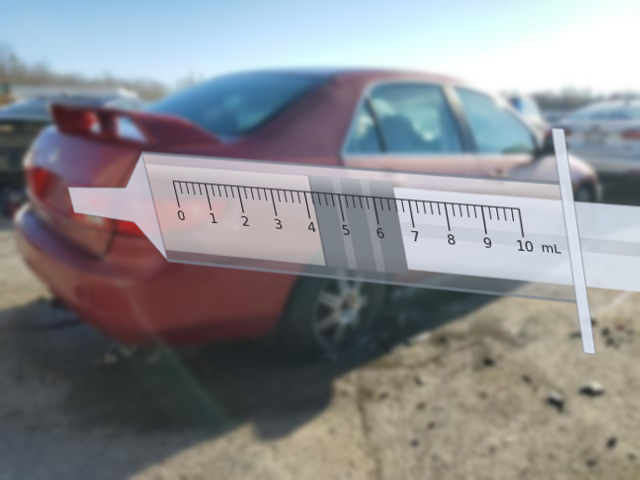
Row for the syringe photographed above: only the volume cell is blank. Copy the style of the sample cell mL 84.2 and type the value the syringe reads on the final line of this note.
mL 4.2
